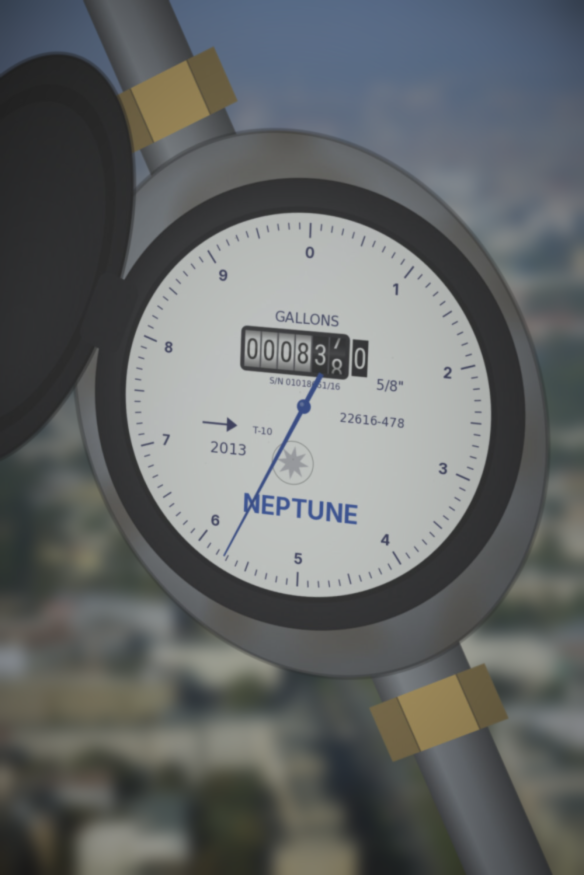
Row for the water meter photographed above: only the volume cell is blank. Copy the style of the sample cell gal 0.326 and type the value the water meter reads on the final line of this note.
gal 8375.7
